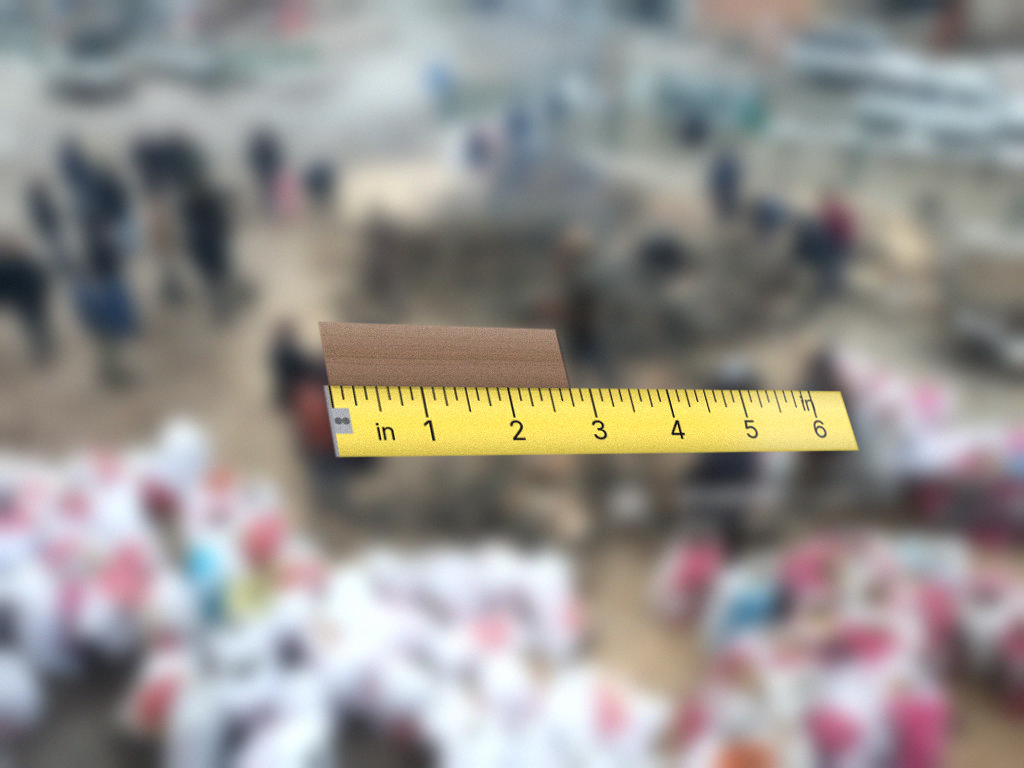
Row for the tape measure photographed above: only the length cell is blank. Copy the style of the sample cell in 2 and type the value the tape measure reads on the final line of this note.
in 2.75
